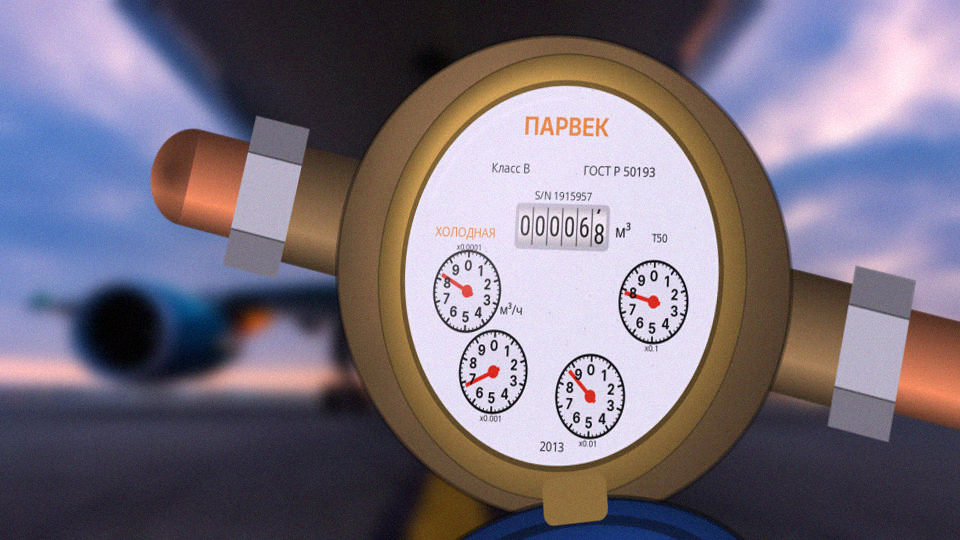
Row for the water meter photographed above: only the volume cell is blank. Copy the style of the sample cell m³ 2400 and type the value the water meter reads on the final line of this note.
m³ 67.7868
